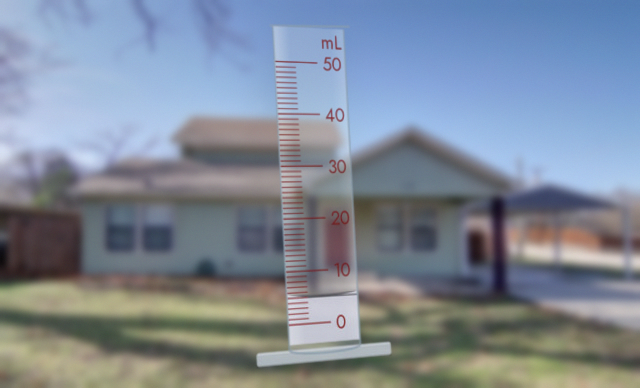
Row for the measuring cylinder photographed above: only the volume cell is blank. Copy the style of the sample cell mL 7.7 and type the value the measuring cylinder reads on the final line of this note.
mL 5
